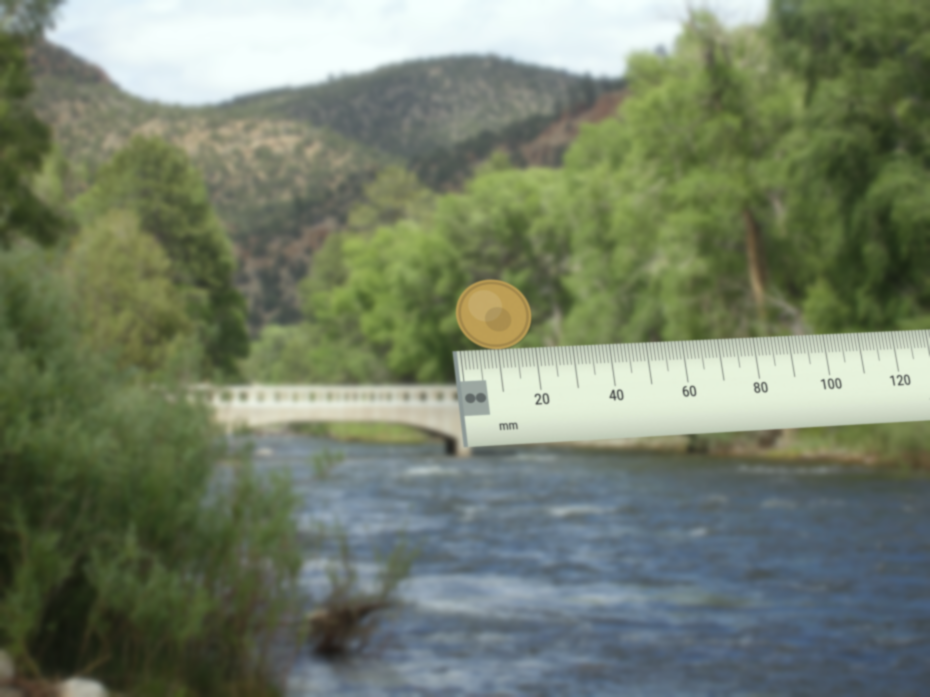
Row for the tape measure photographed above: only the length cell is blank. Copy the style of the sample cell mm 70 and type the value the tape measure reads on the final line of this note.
mm 20
